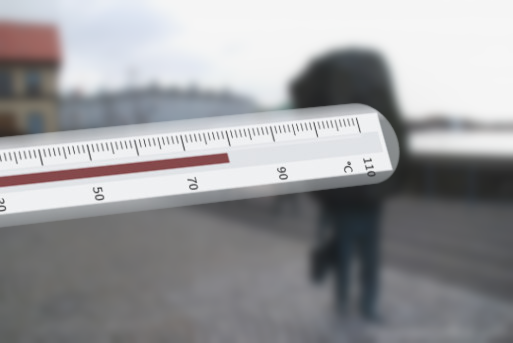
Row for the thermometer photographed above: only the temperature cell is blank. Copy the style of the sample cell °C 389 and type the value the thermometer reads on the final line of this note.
°C 79
